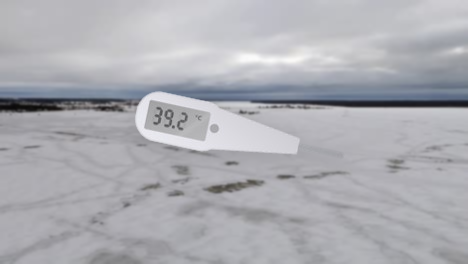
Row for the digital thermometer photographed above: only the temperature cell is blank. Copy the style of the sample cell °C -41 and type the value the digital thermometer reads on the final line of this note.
°C 39.2
